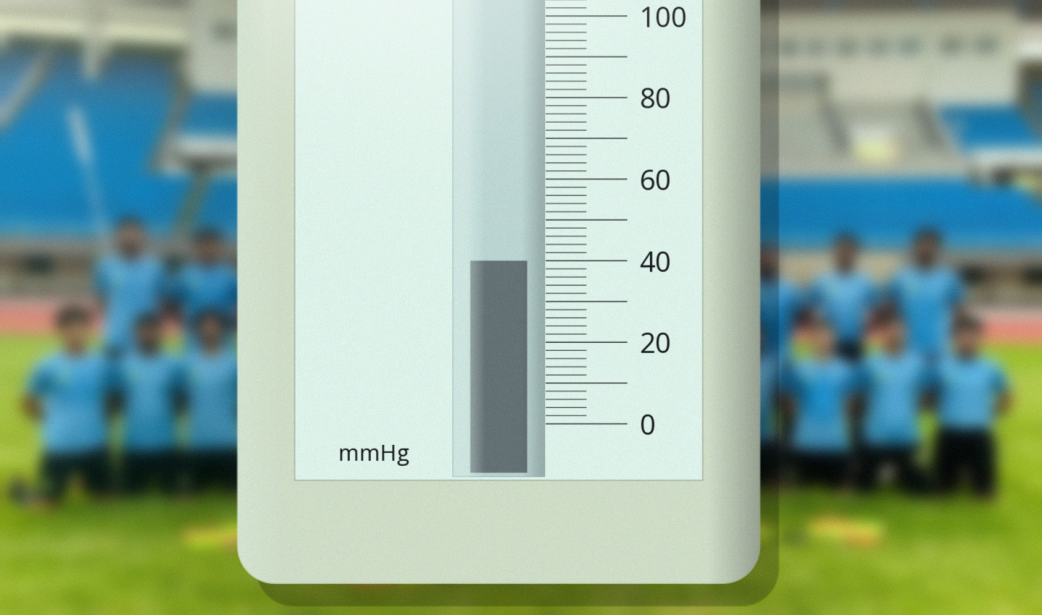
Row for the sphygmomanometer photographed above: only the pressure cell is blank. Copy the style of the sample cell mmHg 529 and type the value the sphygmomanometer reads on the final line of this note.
mmHg 40
